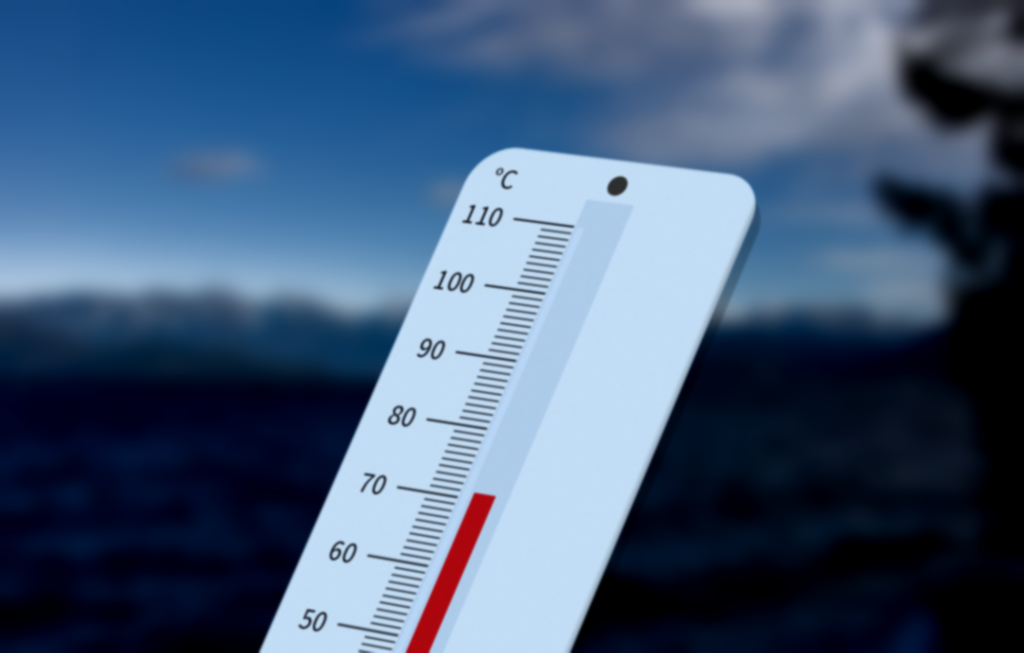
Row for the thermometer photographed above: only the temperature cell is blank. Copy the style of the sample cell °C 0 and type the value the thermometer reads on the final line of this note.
°C 71
